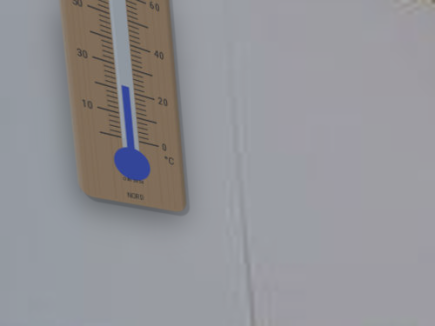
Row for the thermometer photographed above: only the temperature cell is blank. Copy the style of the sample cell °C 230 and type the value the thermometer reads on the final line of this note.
°C 22
